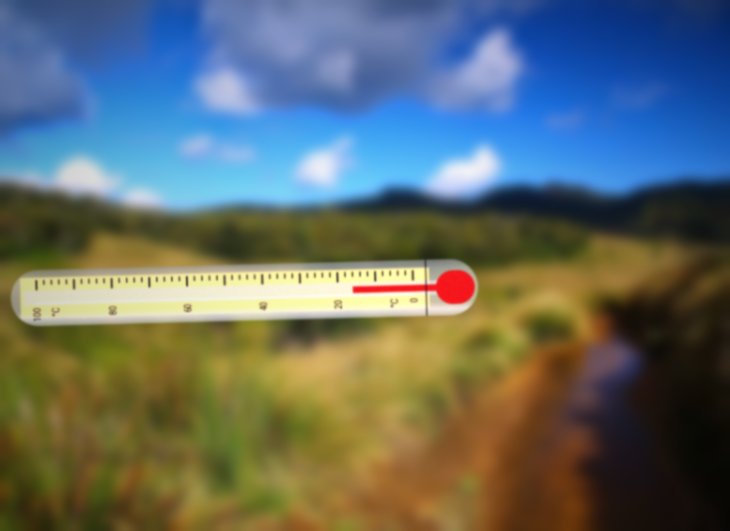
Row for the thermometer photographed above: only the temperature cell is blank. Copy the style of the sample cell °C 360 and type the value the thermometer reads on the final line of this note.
°C 16
